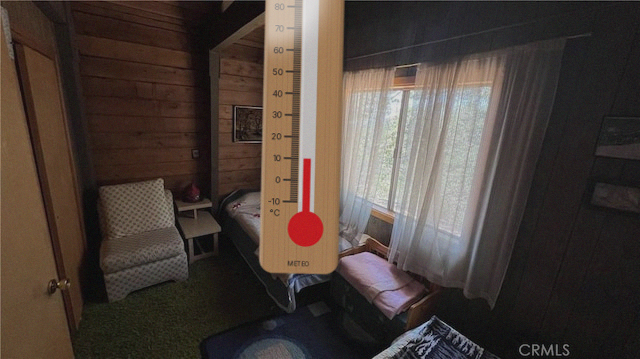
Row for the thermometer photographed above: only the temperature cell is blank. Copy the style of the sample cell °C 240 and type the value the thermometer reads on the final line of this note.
°C 10
